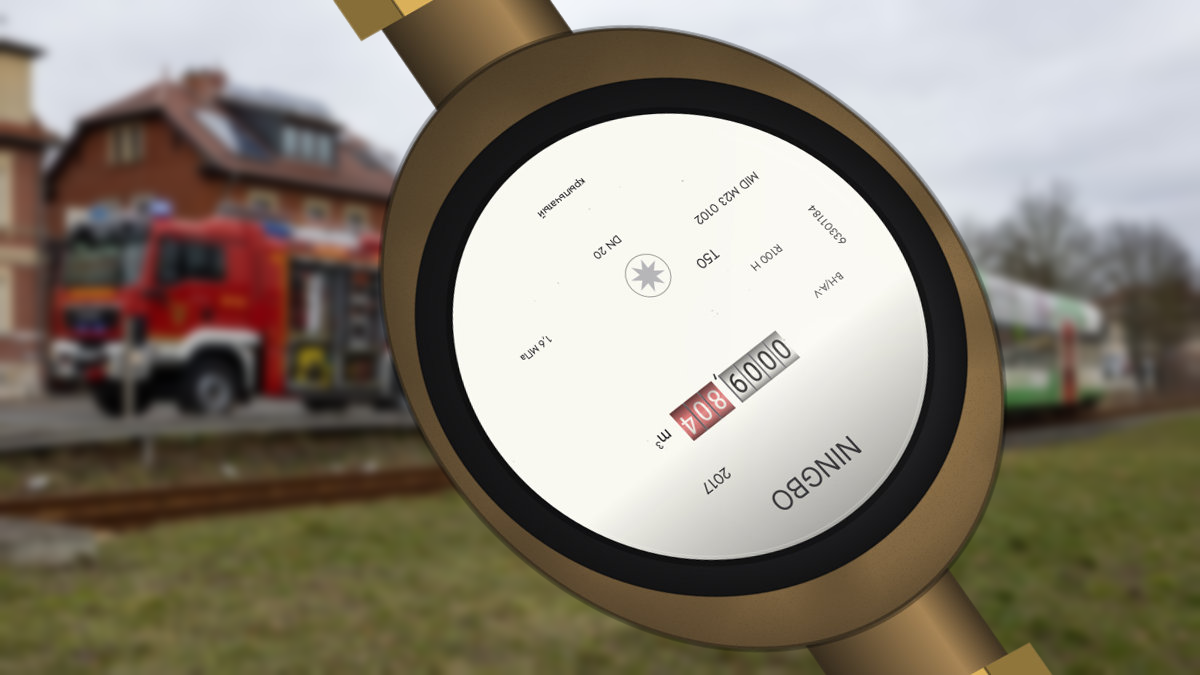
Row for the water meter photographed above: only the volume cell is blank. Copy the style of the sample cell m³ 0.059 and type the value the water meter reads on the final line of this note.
m³ 9.804
